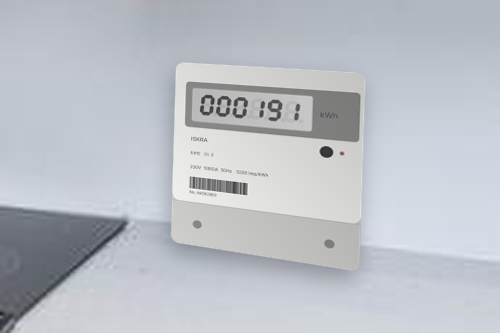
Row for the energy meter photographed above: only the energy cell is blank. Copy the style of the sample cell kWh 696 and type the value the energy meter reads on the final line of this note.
kWh 191
